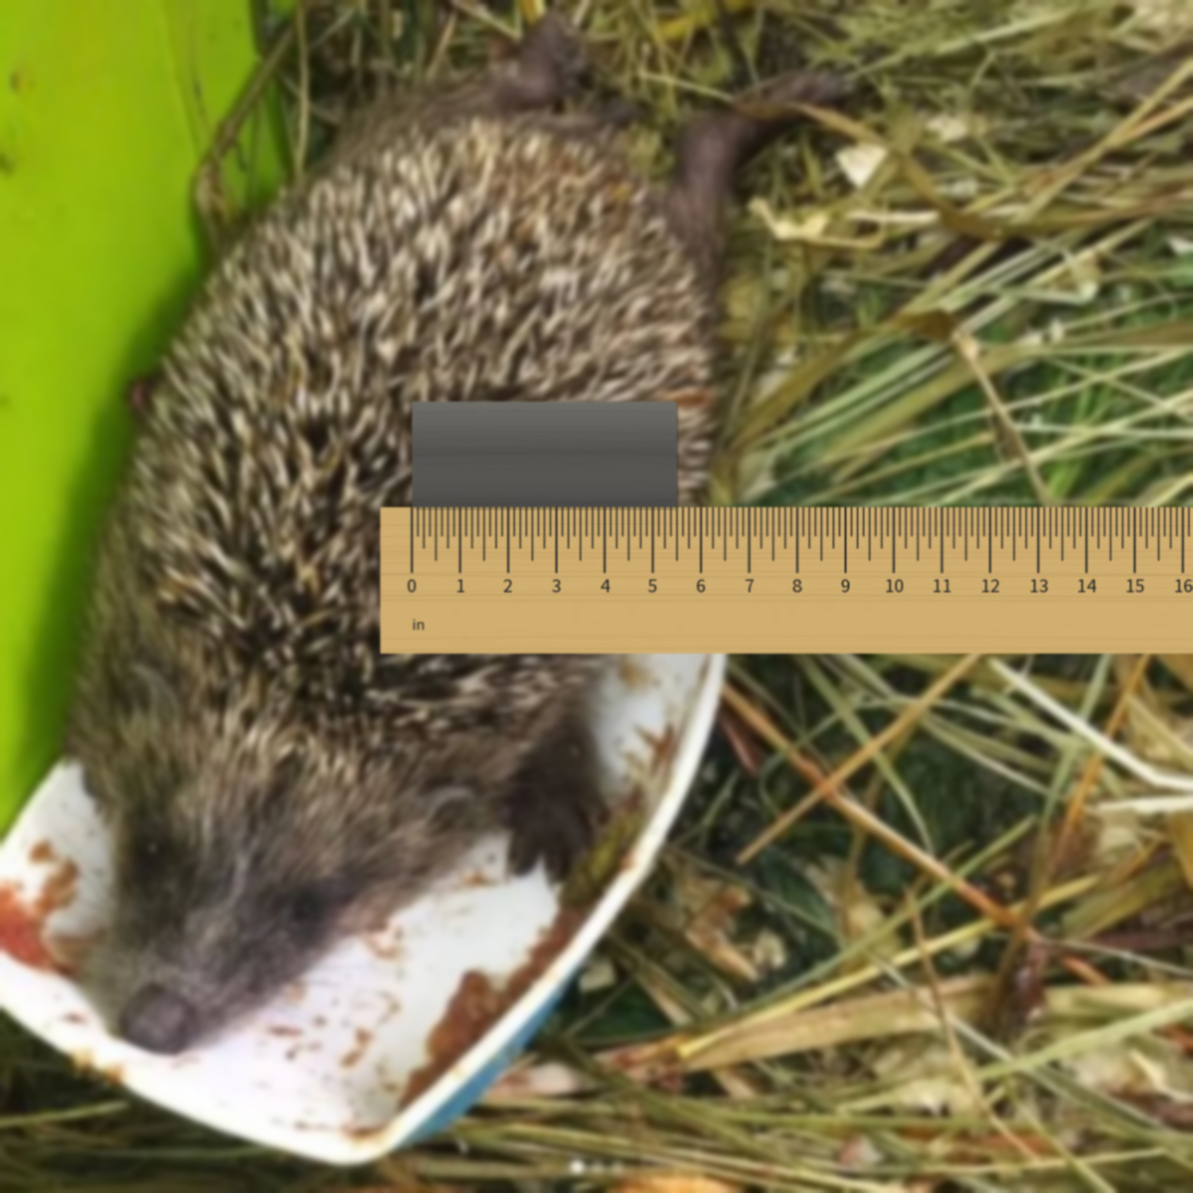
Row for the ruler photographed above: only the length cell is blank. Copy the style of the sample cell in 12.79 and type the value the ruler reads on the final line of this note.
in 5.5
